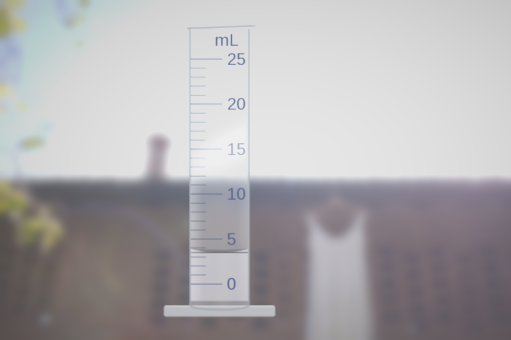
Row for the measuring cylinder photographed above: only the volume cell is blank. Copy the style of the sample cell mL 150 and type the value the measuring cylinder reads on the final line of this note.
mL 3.5
